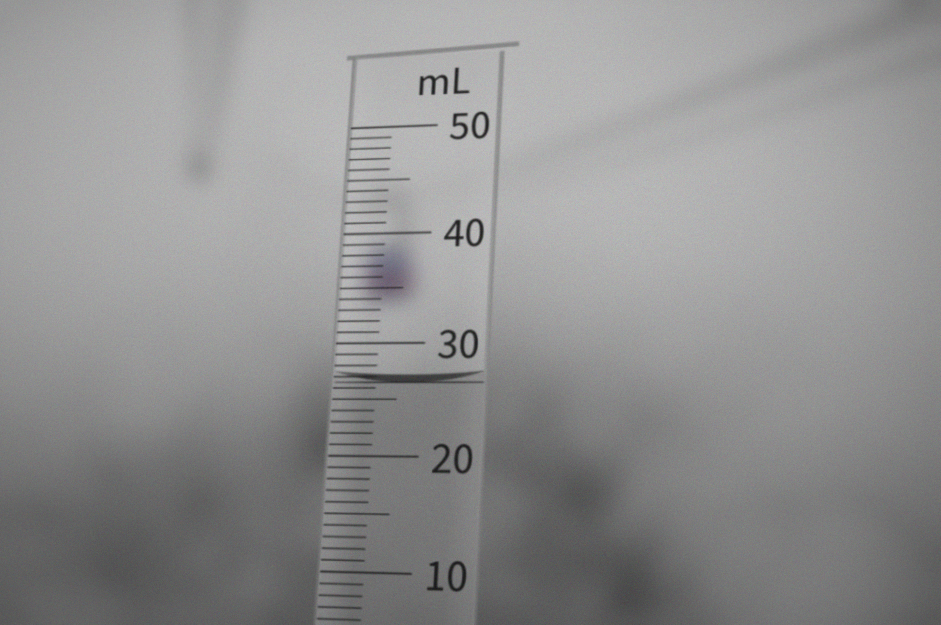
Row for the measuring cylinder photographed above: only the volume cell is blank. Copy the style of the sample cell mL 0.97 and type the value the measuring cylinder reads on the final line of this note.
mL 26.5
